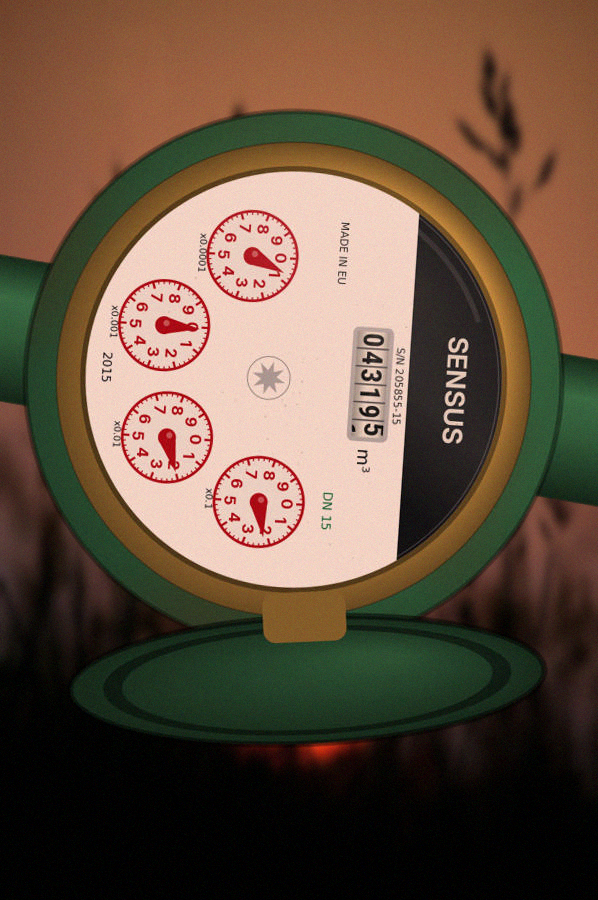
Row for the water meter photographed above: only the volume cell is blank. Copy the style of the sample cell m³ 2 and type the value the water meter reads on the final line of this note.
m³ 43195.2200
